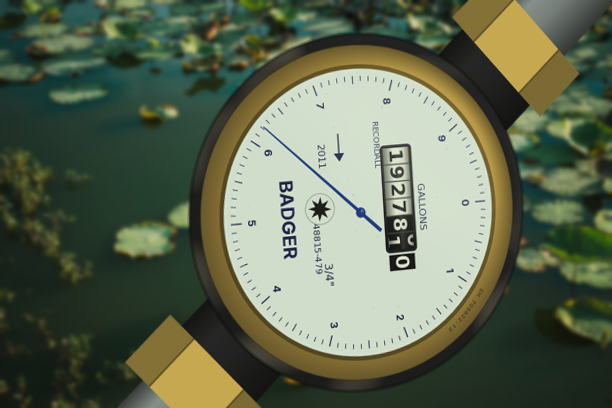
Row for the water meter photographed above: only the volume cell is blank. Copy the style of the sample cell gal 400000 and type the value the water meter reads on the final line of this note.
gal 1927806.2
